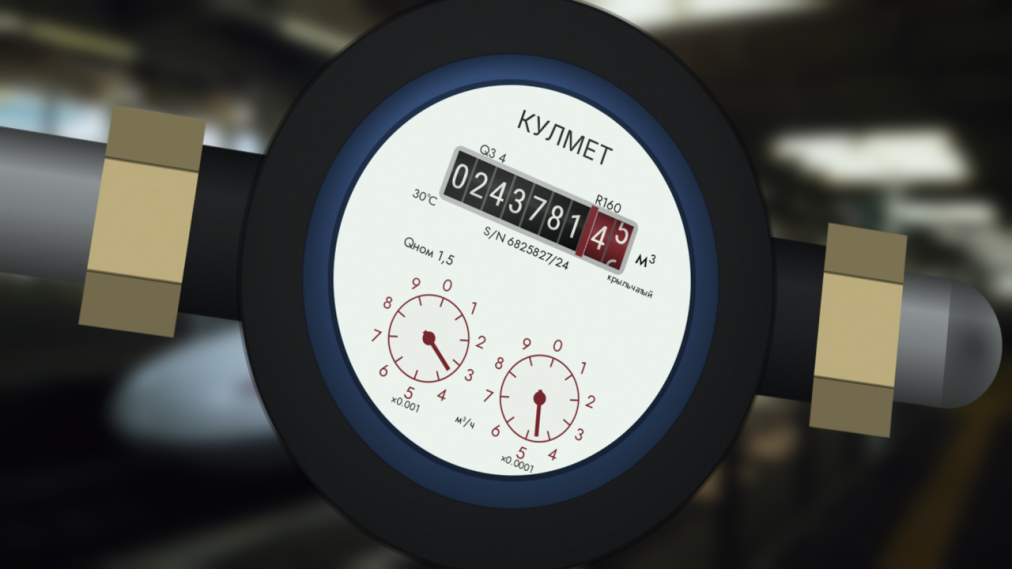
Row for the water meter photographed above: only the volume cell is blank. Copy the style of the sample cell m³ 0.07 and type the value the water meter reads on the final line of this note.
m³ 243781.4534
